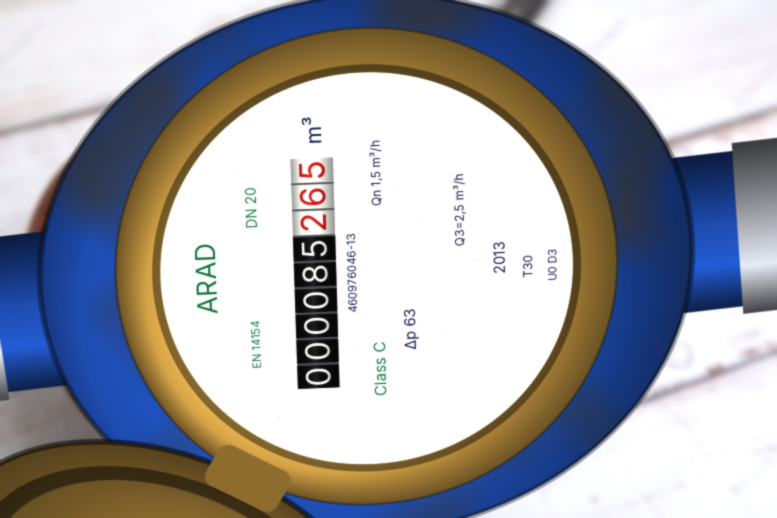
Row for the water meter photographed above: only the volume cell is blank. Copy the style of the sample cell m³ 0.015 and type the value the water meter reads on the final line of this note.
m³ 85.265
